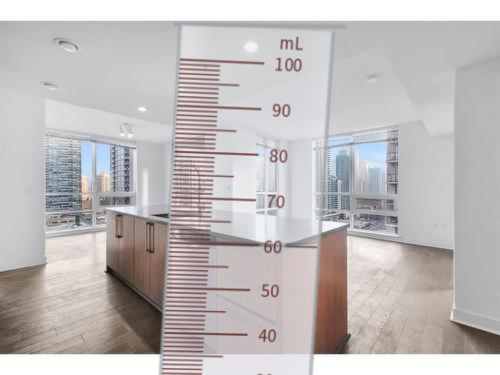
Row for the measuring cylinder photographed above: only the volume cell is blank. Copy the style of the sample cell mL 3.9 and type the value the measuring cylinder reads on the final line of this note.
mL 60
